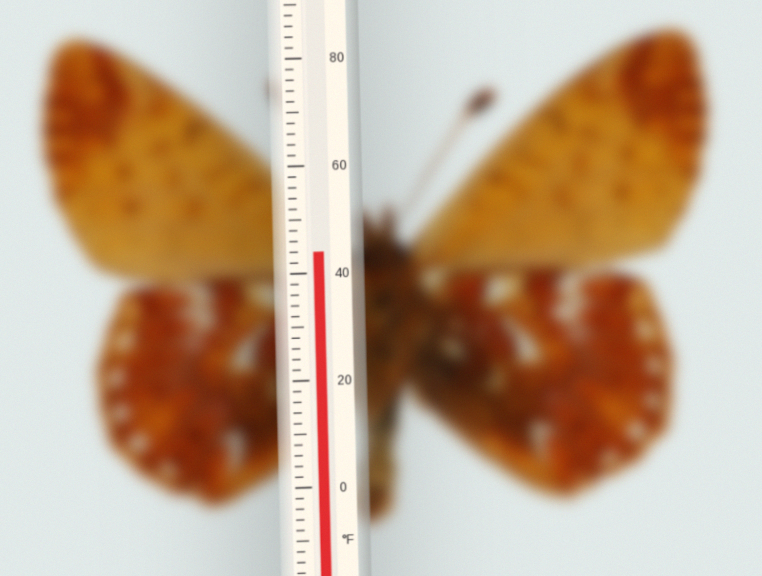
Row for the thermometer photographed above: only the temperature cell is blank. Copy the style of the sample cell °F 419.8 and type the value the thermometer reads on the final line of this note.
°F 44
